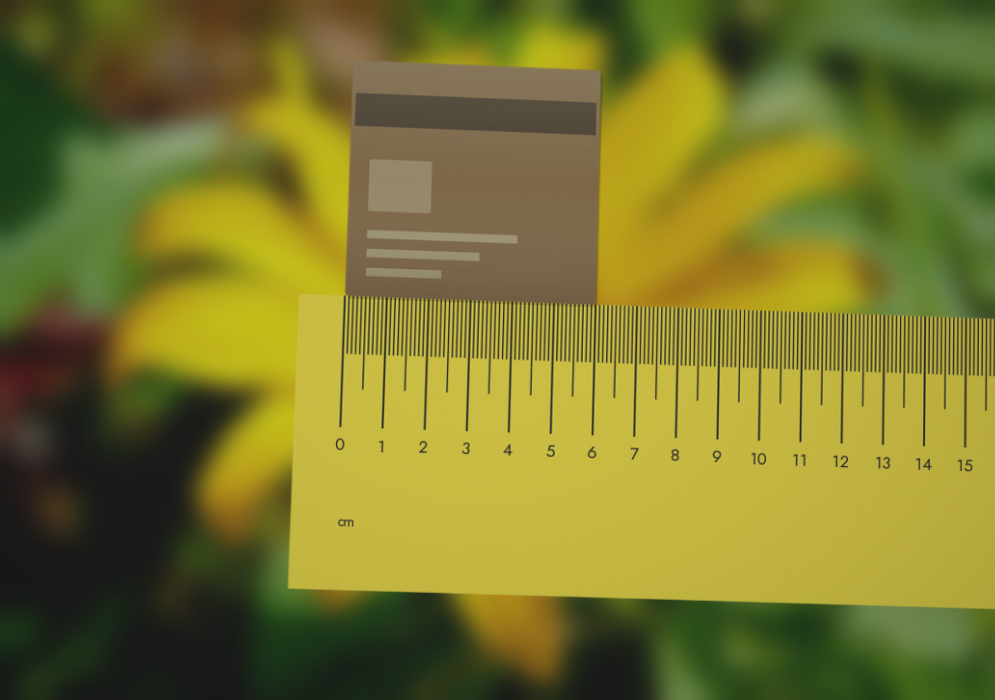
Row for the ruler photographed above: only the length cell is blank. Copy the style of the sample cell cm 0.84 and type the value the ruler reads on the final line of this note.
cm 6
